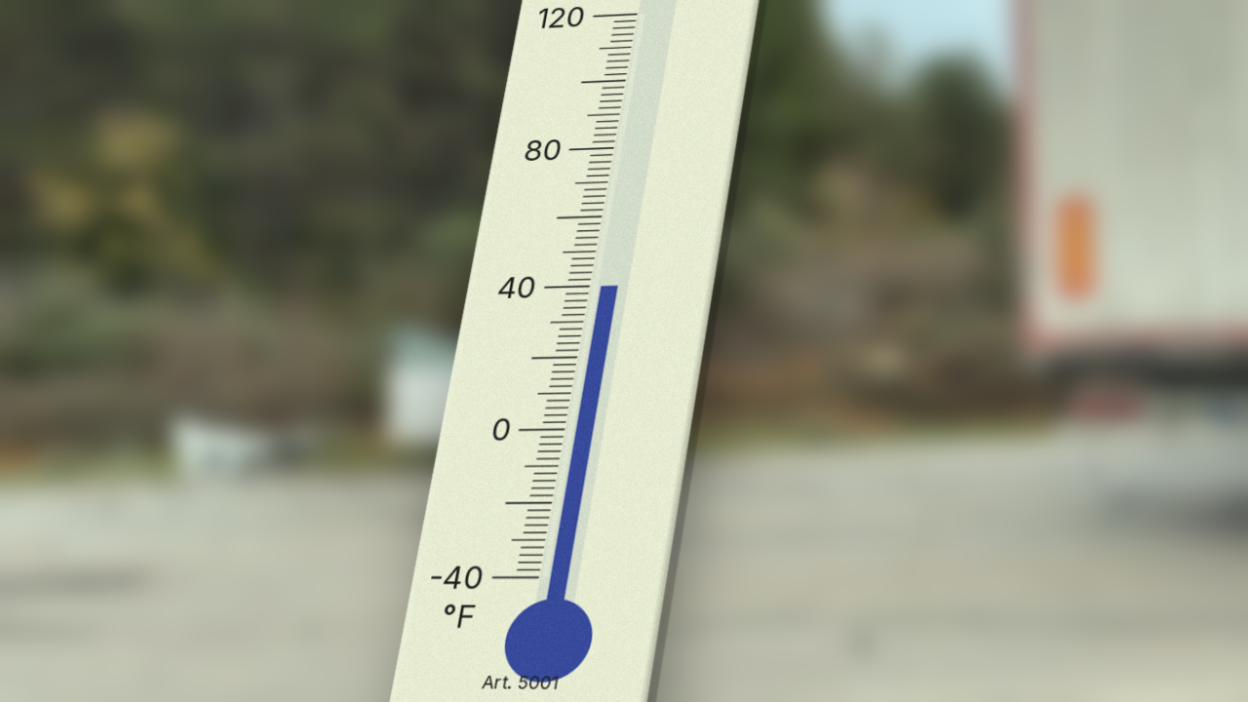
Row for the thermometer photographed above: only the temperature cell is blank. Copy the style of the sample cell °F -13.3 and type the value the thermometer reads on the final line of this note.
°F 40
